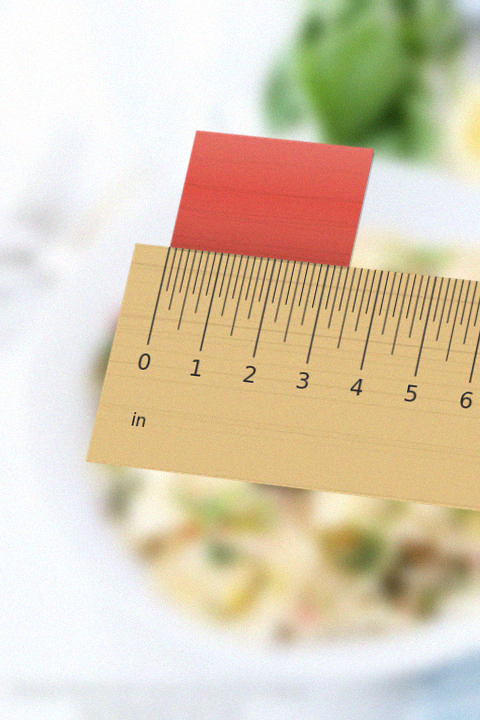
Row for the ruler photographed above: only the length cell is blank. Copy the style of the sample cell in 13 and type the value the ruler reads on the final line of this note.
in 3.375
